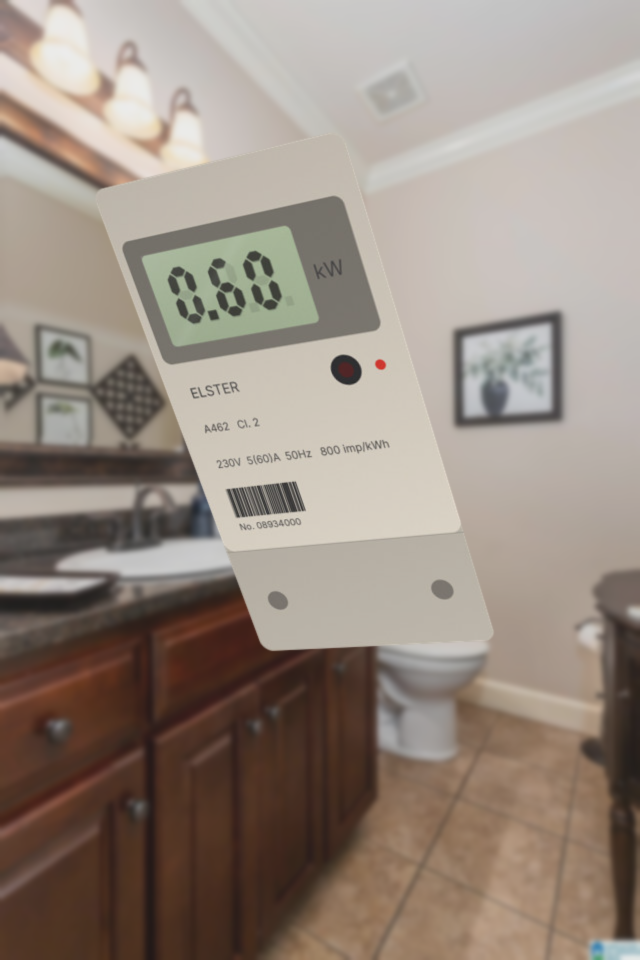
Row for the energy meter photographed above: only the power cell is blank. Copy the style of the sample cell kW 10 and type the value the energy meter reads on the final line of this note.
kW 0.60
